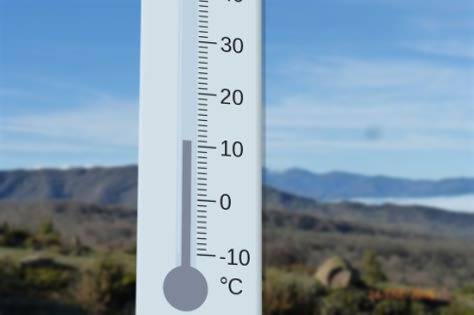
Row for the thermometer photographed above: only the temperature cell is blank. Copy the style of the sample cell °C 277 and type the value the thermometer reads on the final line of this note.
°C 11
